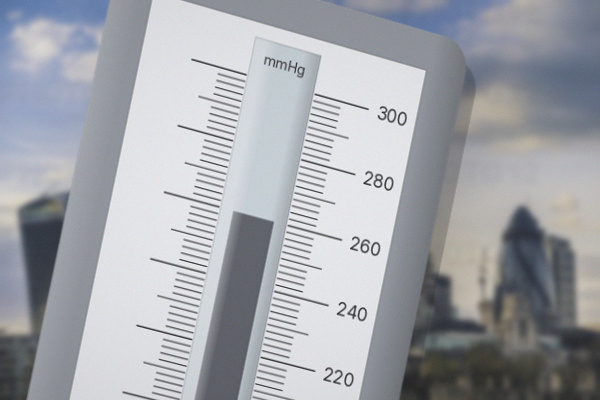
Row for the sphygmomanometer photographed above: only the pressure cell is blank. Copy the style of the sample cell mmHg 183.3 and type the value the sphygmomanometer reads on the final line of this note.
mmHg 260
